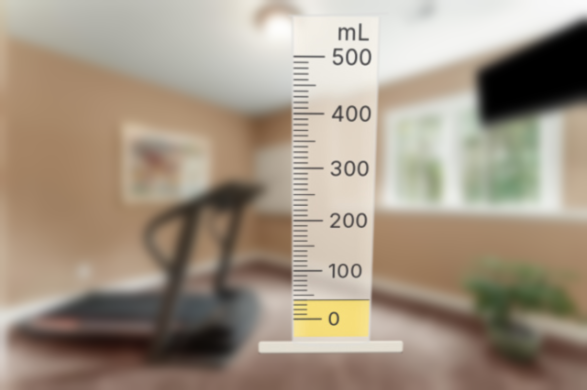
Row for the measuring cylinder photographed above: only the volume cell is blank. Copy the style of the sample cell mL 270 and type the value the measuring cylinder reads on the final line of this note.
mL 40
